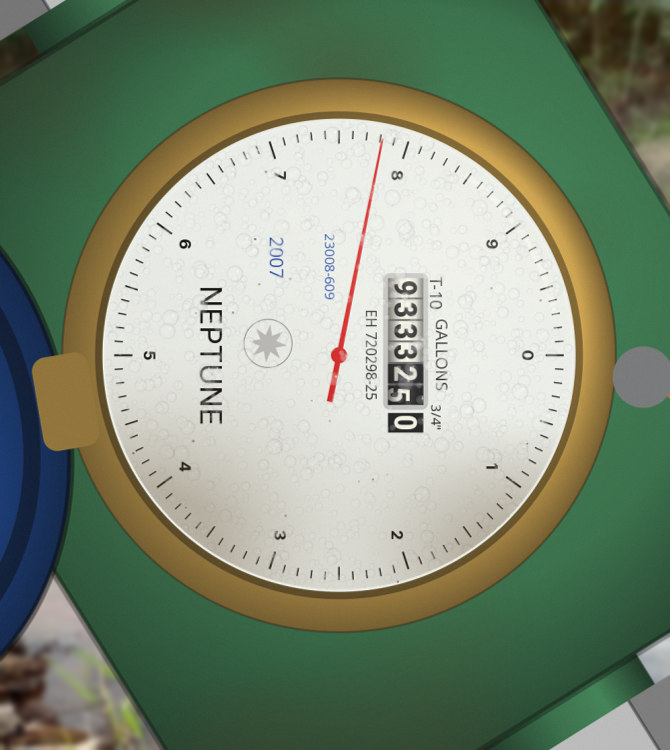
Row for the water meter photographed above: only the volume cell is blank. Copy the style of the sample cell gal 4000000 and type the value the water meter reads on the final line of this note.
gal 9333247.8
